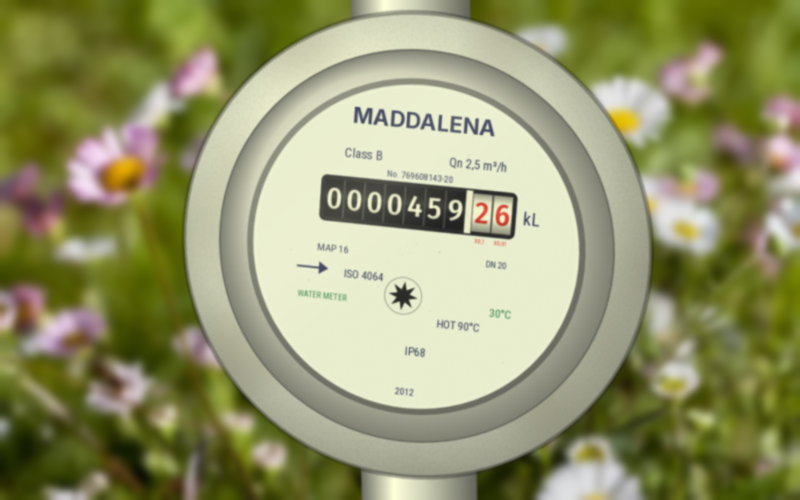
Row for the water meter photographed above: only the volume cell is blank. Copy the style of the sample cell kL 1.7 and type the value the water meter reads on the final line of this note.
kL 459.26
